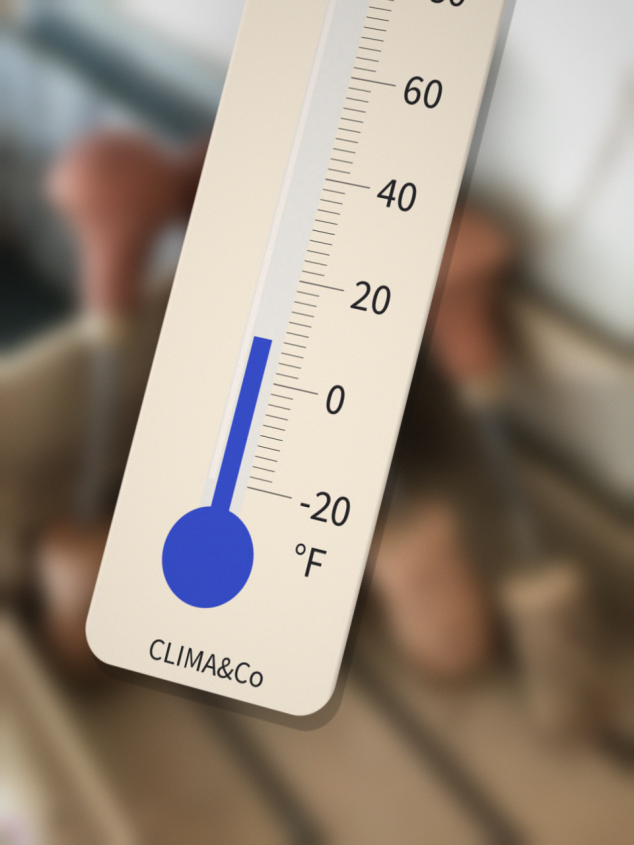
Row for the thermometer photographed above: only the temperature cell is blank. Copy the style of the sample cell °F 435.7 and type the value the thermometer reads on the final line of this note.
°F 8
